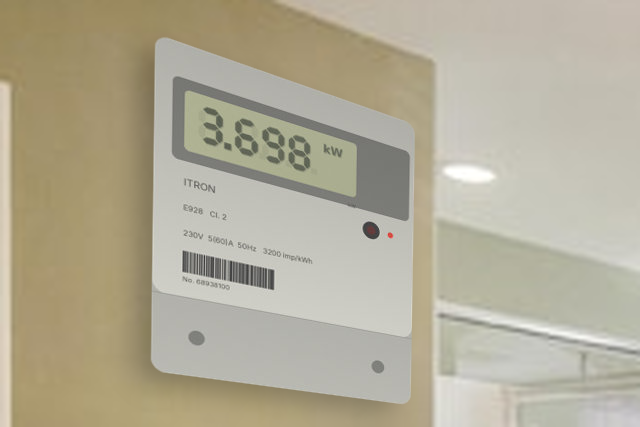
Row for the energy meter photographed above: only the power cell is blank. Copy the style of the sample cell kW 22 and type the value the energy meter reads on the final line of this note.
kW 3.698
